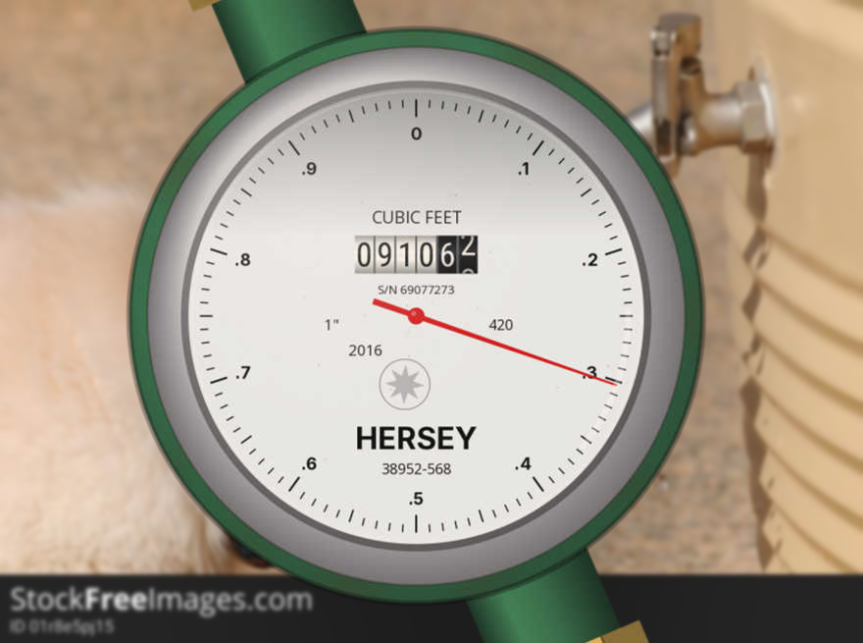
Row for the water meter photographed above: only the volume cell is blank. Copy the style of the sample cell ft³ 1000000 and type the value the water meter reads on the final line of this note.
ft³ 91062.30
